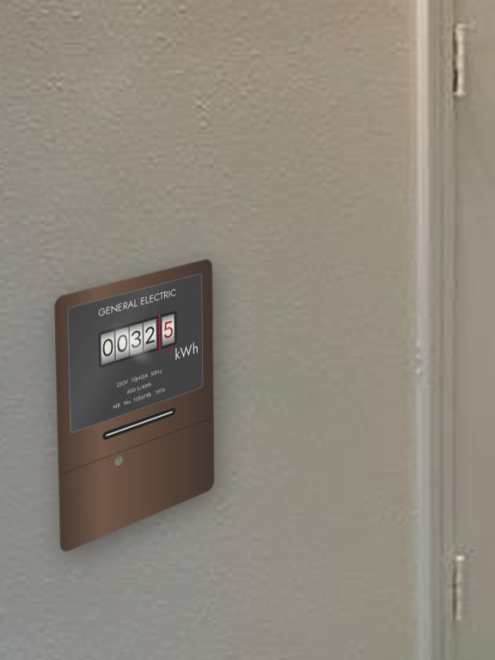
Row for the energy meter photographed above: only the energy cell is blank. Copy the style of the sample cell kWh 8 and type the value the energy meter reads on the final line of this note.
kWh 32.5
